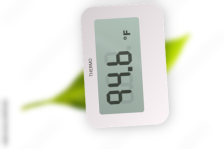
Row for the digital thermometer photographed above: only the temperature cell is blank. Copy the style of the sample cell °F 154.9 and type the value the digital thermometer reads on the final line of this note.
°F 94.6
